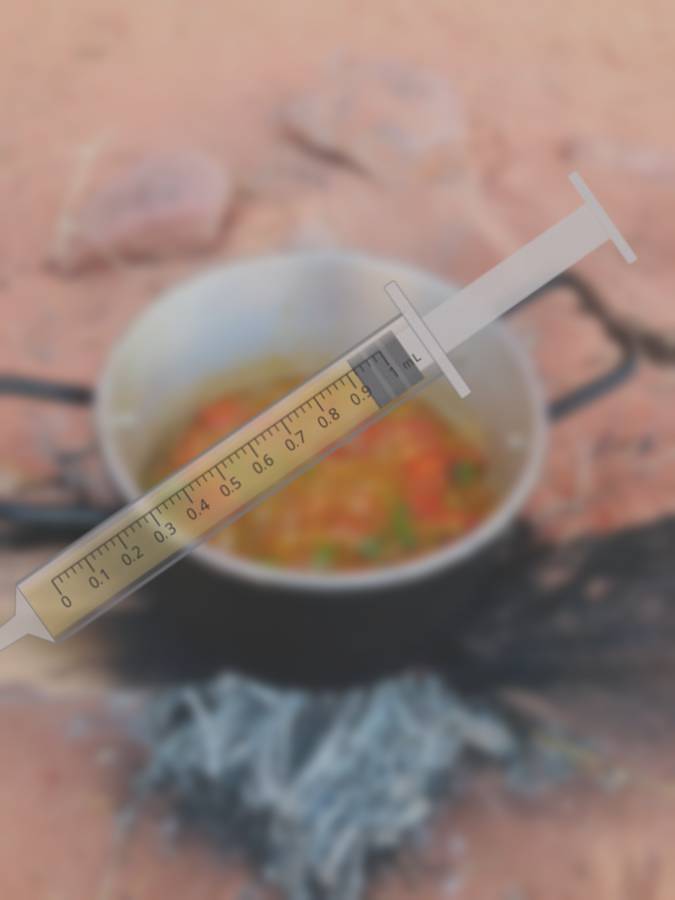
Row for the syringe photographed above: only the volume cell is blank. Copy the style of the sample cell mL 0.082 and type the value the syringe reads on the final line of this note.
mL 0.92
